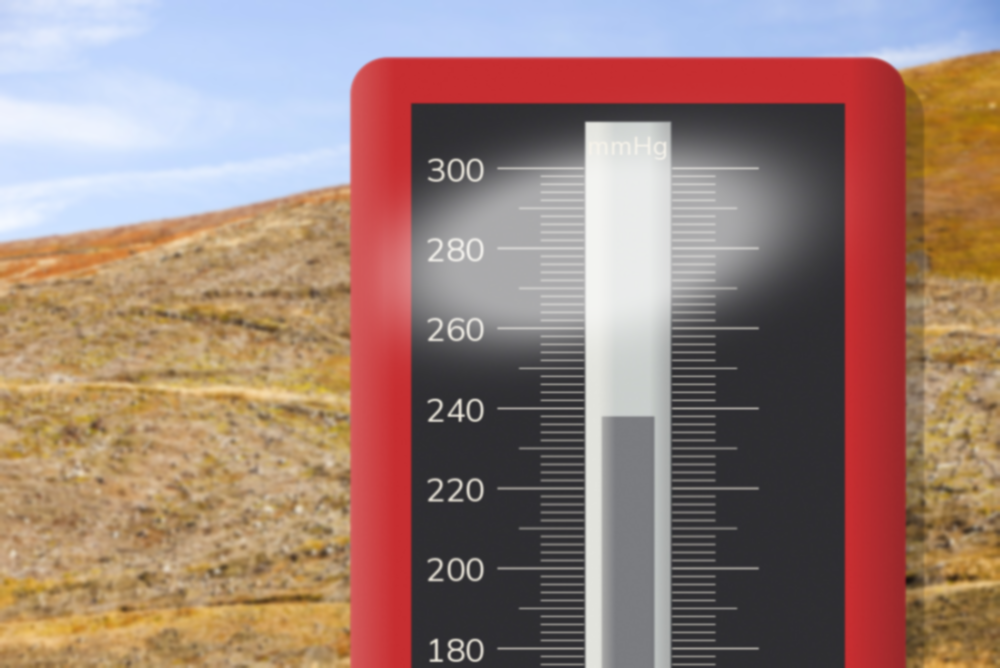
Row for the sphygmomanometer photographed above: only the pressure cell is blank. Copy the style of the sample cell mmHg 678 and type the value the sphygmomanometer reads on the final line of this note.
mmHg 238
